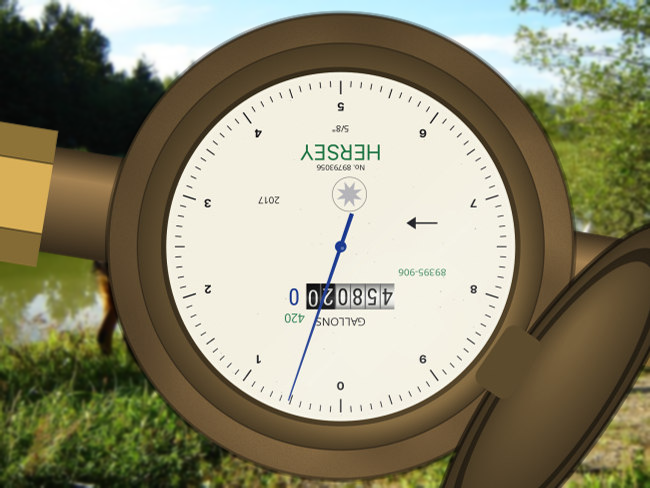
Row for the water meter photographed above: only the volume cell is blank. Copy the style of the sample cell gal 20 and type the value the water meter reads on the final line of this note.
gal 4580200.5
